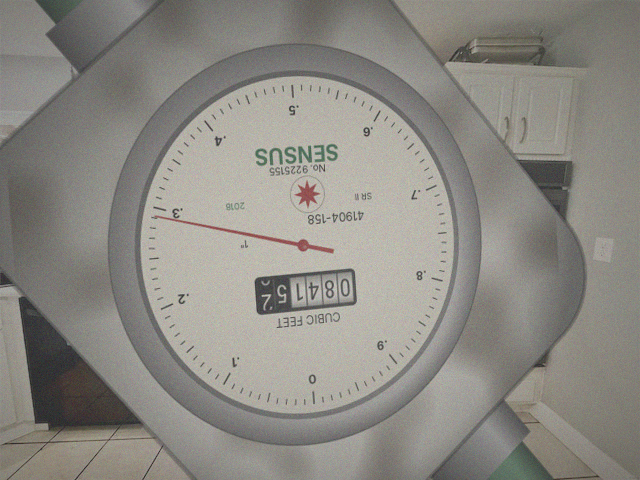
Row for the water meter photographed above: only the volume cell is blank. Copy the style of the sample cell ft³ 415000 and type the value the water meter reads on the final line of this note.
ft³ 84152.29
